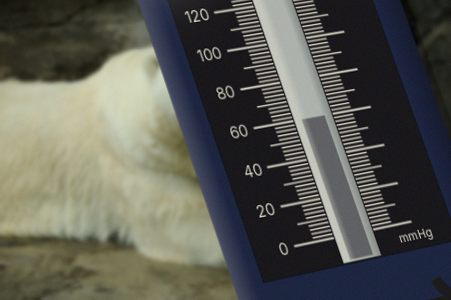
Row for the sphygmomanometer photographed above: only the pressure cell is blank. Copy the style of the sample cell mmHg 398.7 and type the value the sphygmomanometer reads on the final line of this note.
mmHg 60
